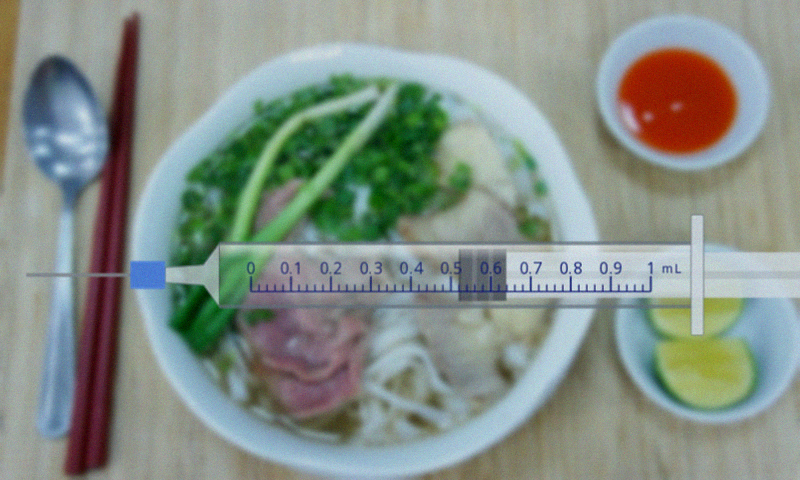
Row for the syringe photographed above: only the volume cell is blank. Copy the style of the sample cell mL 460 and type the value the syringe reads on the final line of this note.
mL 0.52
